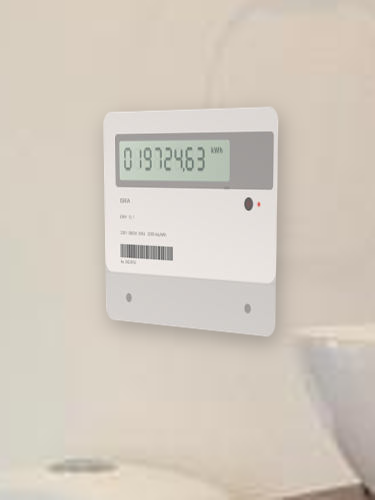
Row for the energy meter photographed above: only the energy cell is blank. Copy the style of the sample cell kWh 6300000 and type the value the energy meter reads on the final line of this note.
kWh 19724.63
